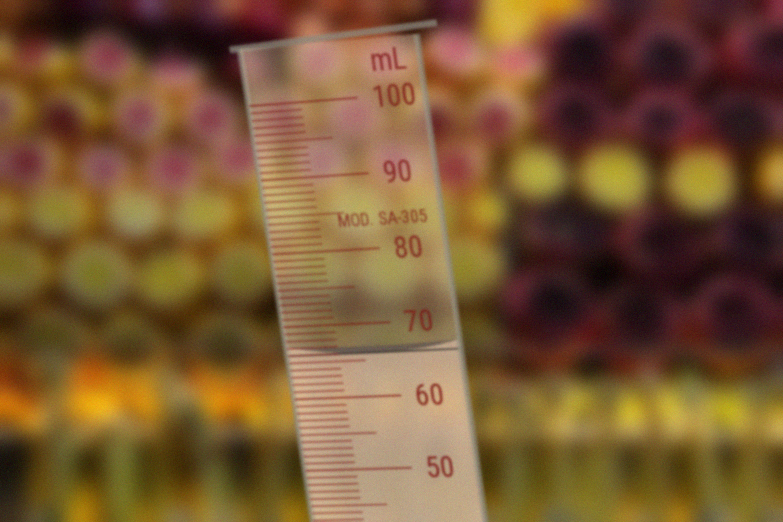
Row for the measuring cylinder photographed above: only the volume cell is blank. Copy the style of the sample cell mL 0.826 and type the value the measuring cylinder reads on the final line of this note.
mL 66
